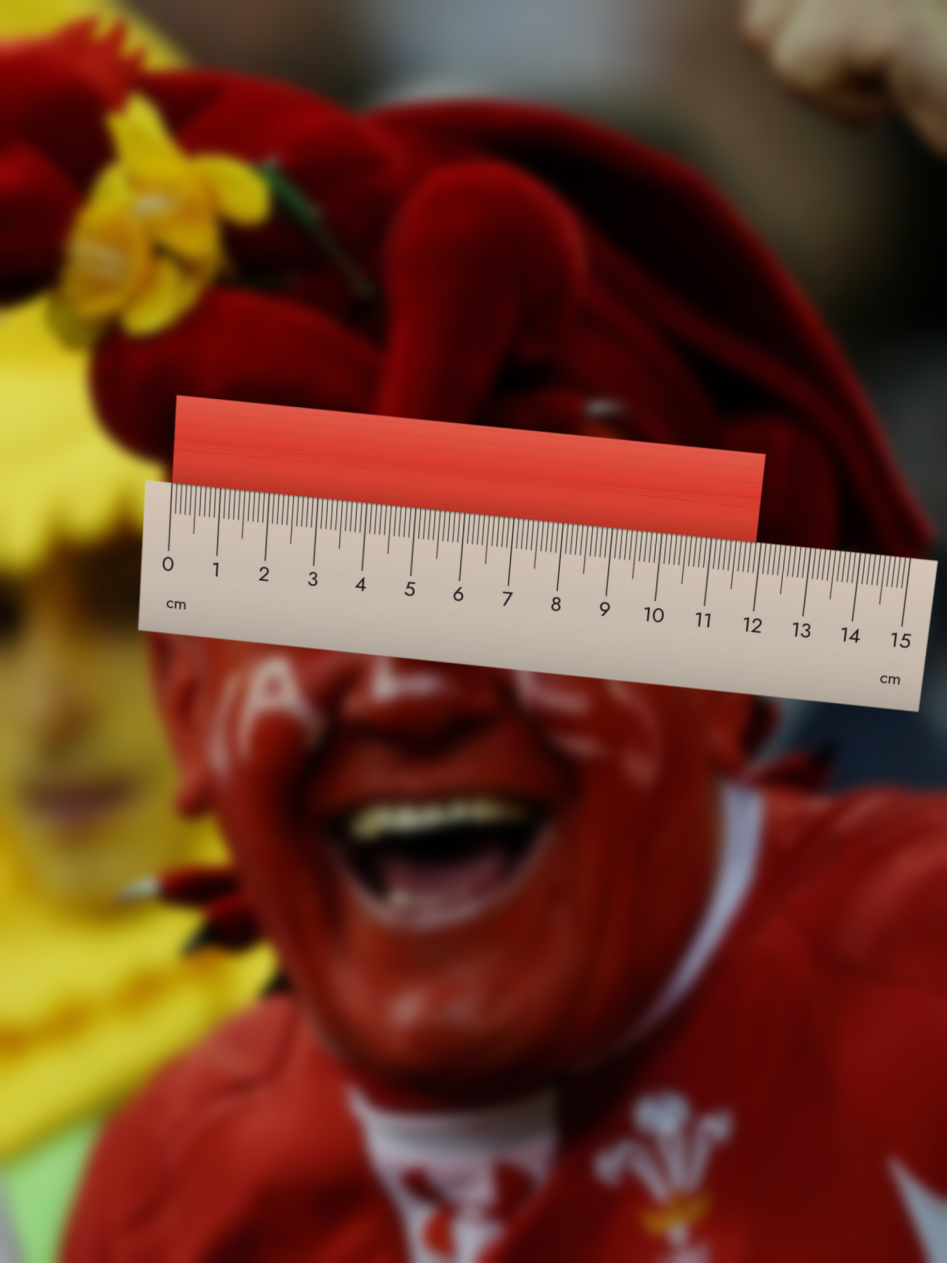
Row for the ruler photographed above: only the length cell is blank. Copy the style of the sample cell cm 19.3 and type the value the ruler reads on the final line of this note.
cm 11.9
